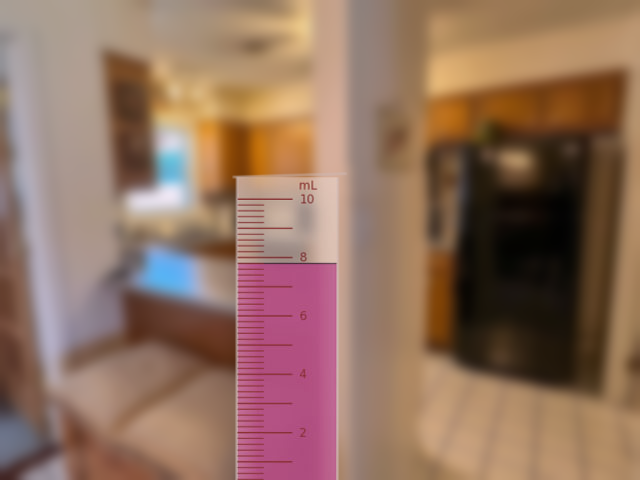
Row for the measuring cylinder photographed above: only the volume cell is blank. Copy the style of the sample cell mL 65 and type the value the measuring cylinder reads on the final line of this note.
mL 7.8
